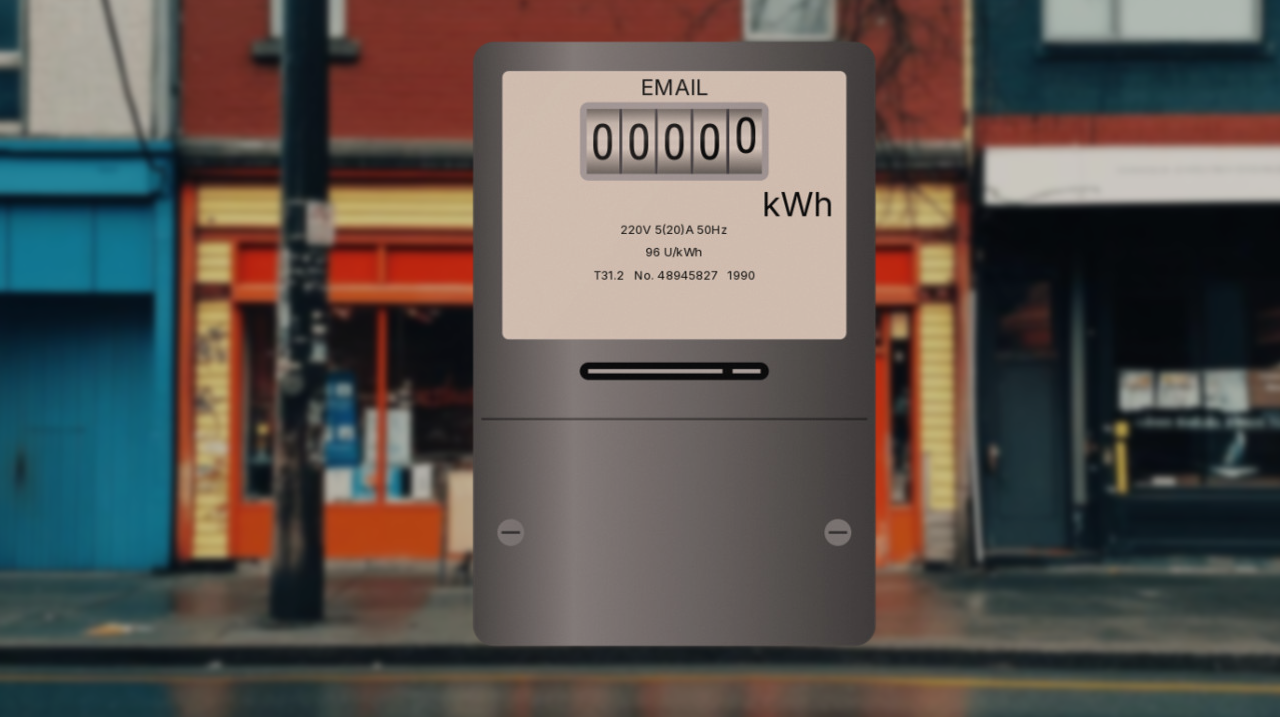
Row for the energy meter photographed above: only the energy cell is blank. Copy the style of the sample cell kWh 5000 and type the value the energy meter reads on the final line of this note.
kWh 0
